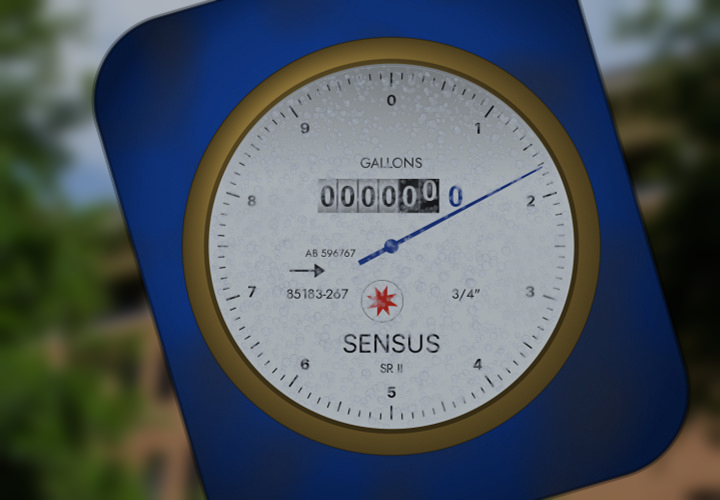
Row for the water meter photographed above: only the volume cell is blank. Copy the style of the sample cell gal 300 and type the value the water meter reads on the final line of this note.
gal 1.7
